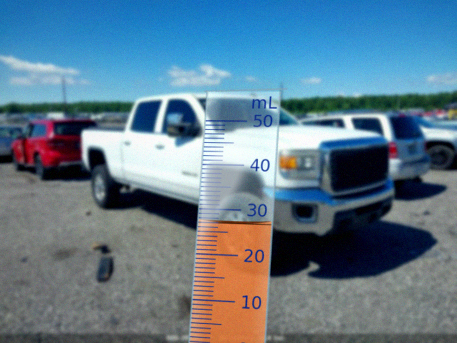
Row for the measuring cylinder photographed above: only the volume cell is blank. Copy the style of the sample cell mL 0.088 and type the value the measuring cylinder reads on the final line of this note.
mL 27
